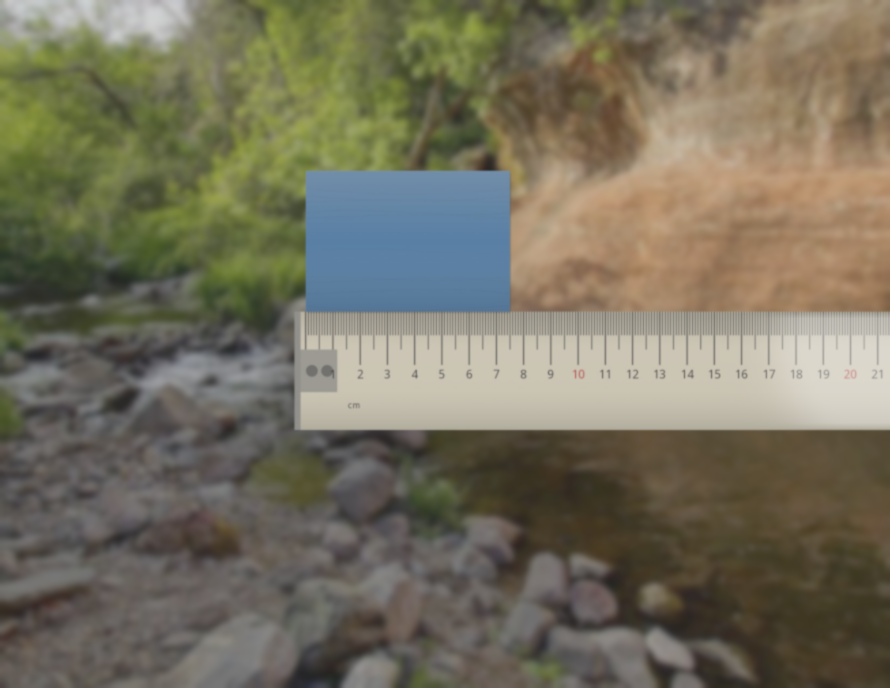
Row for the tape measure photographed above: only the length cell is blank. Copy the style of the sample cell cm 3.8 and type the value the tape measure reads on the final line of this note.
cm 7.5
